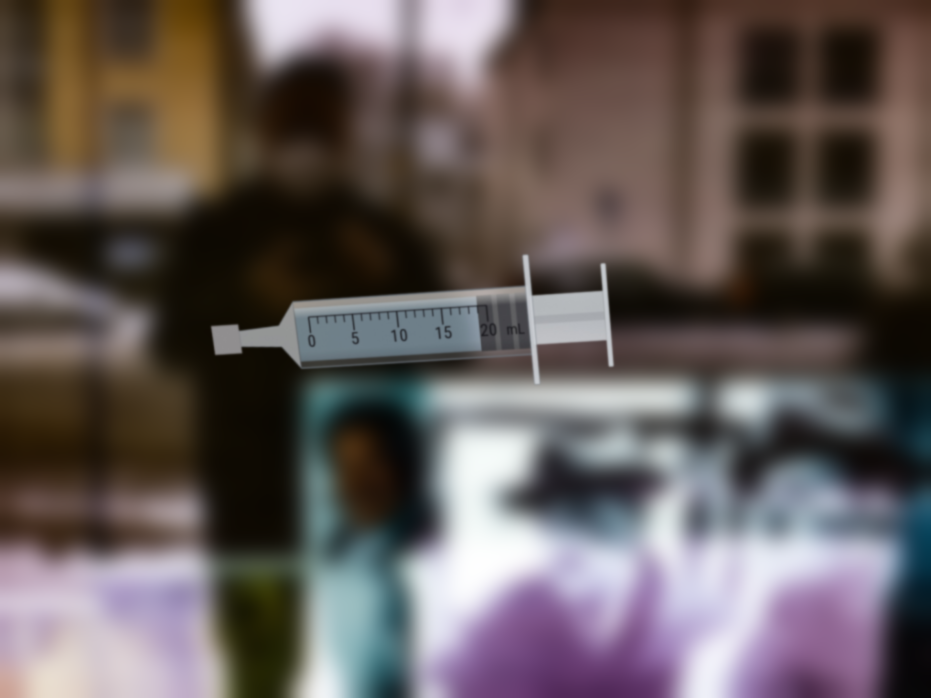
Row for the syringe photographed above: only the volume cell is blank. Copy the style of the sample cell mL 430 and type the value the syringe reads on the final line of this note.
mL 19
